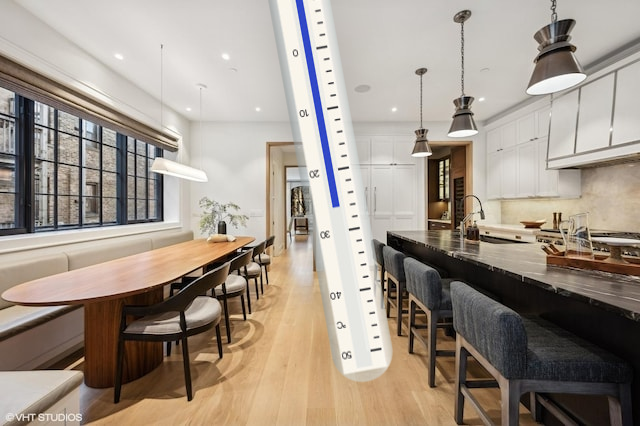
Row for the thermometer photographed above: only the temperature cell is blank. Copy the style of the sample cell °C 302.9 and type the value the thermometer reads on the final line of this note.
°C 26
